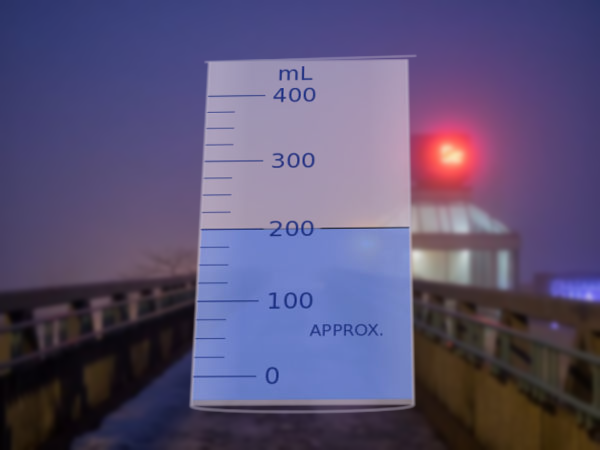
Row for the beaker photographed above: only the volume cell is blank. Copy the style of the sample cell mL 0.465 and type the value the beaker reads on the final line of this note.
mL 200
